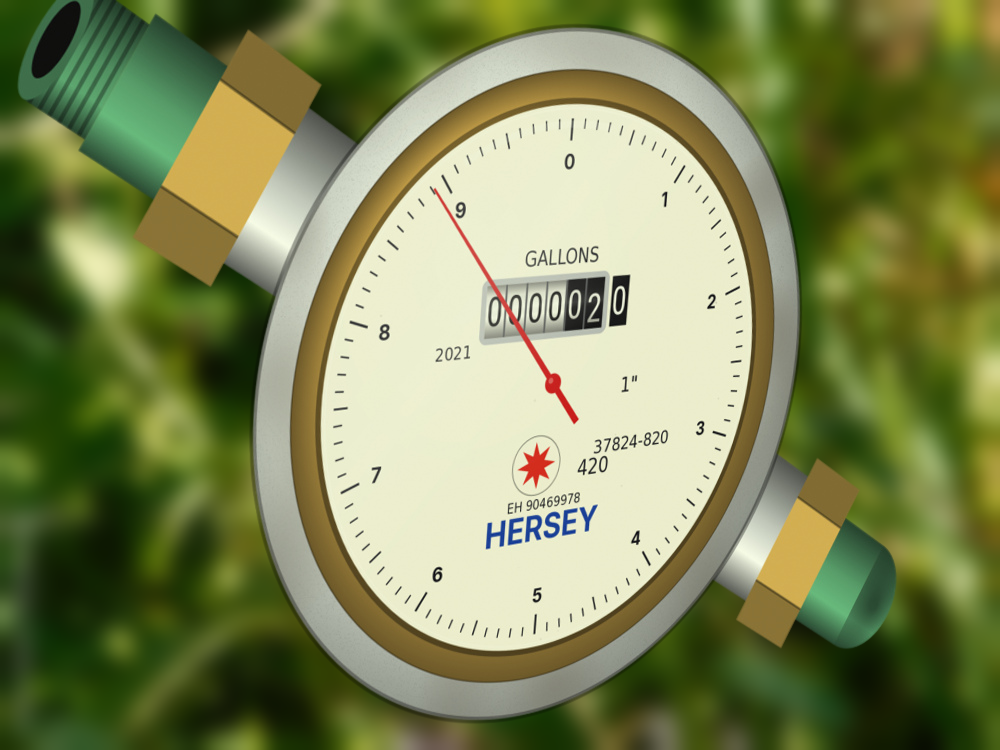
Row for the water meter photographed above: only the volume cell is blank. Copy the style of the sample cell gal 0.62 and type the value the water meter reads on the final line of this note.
gal 18.9
